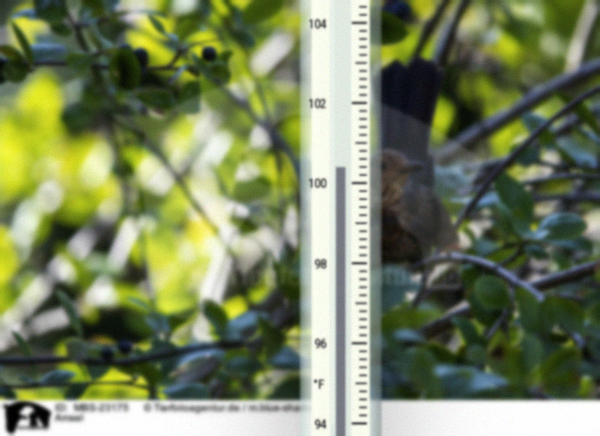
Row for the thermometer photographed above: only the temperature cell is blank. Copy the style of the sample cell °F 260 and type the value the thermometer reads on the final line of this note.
°F 100.4
